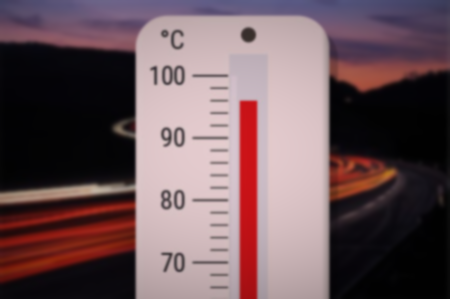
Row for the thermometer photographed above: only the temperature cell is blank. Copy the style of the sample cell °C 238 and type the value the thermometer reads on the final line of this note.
°C 96
